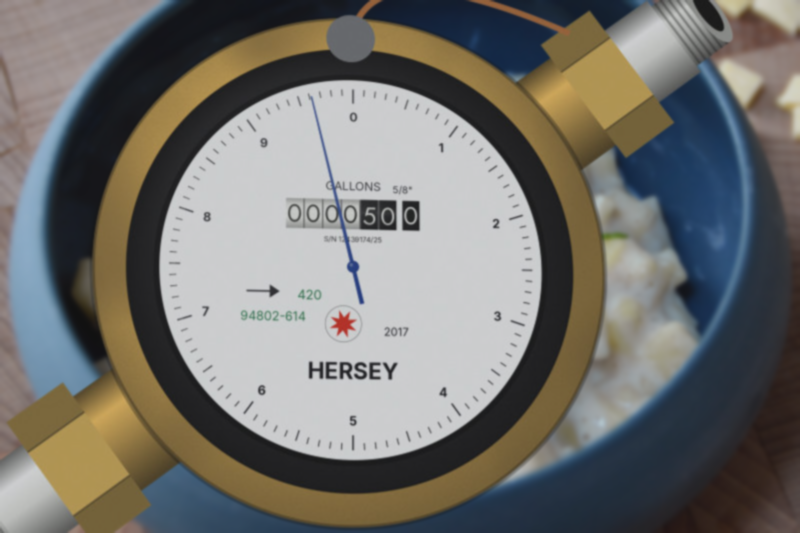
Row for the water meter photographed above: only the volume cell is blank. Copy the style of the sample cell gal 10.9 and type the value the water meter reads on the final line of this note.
gal 499.6
